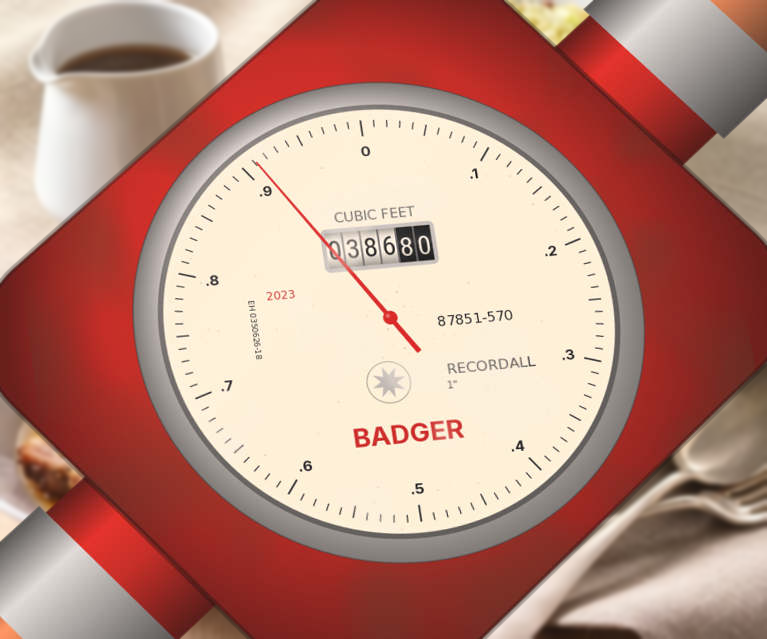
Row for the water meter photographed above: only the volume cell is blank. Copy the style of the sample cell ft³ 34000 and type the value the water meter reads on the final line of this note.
ft³ 38679.91
